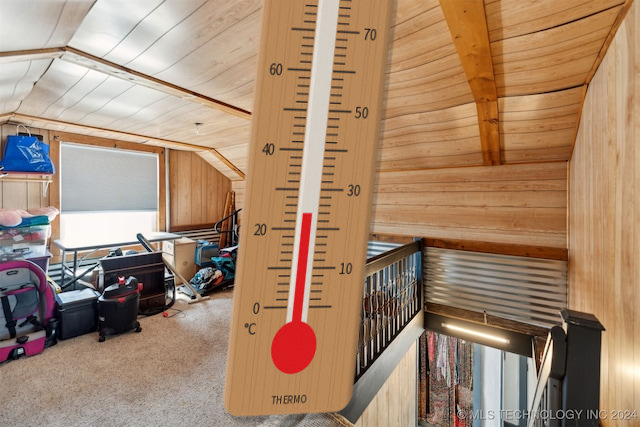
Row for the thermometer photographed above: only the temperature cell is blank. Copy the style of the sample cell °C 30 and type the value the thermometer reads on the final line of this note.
°C 24
